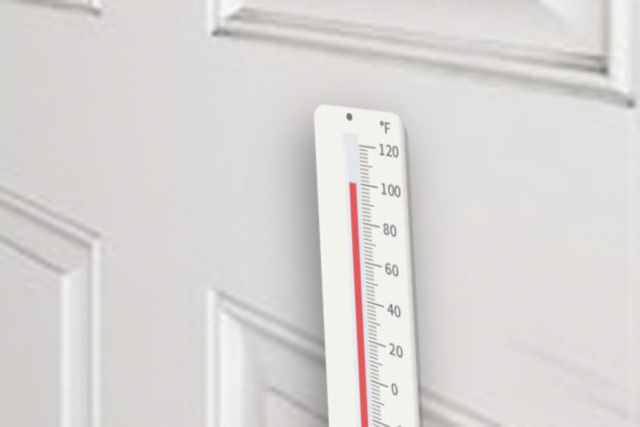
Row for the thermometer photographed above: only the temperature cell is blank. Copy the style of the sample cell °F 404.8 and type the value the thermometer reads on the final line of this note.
°F 100
